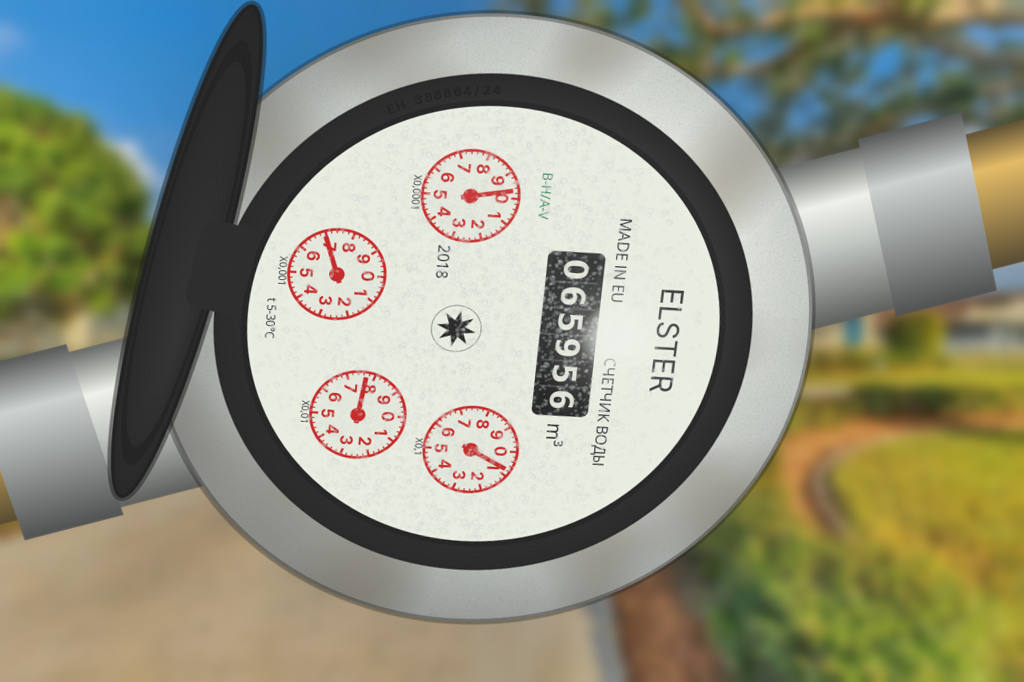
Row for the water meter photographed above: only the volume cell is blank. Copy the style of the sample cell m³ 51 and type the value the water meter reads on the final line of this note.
m³ 65956.0769
